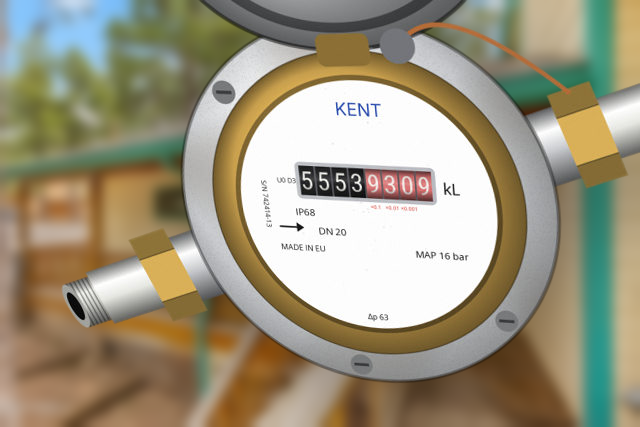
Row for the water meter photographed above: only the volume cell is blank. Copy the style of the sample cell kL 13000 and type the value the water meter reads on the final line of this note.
kL 5553.9309
